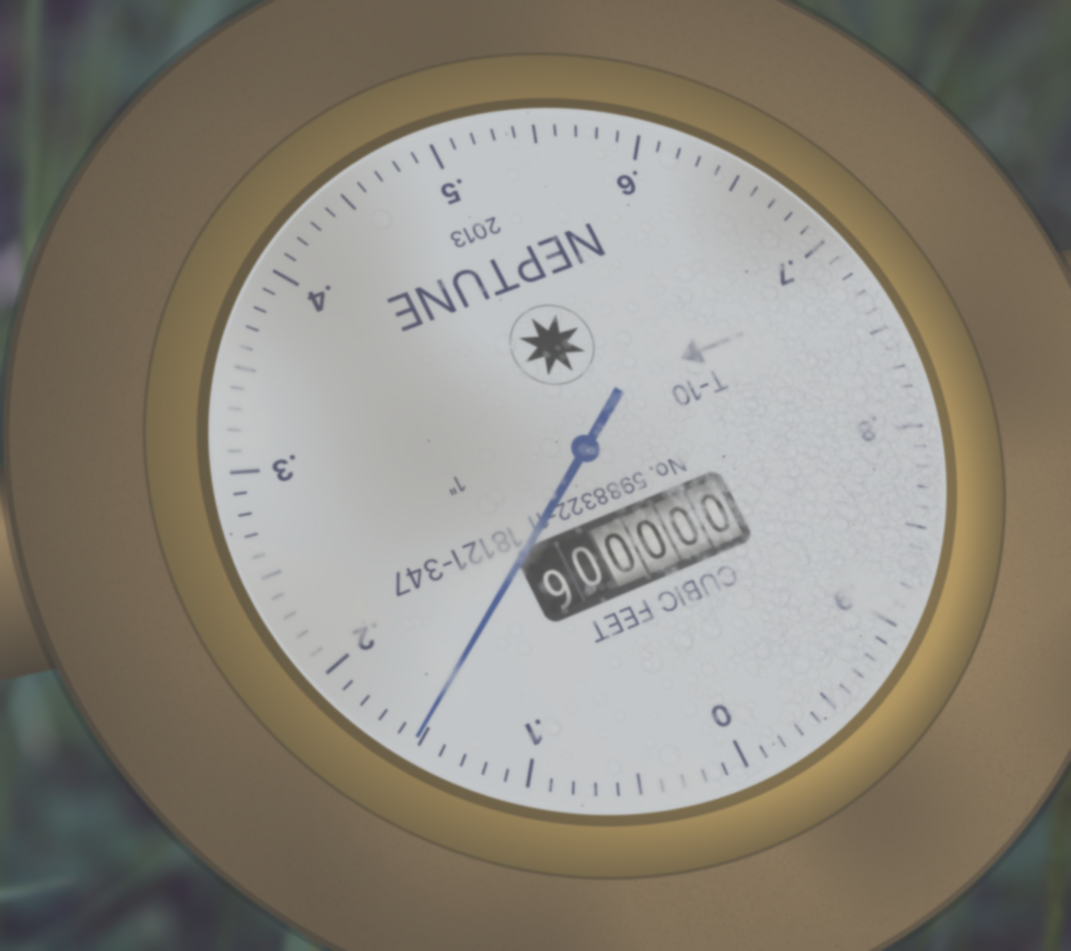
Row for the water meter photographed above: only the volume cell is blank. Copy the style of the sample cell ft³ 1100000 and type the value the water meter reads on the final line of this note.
ft³ 6.15
